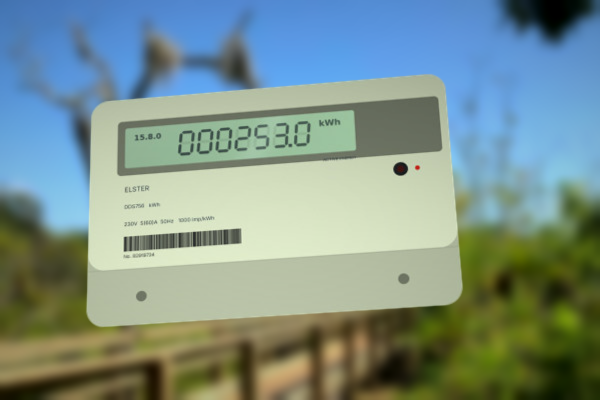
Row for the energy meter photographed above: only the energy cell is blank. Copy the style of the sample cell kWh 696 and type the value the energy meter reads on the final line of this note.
kWh 253.0
